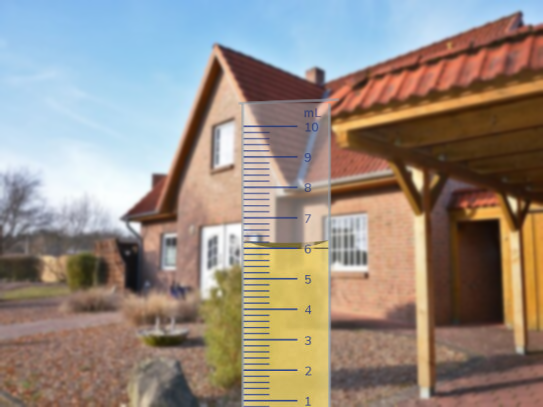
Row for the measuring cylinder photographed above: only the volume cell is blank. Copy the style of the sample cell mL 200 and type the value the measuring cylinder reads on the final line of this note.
mL 6
